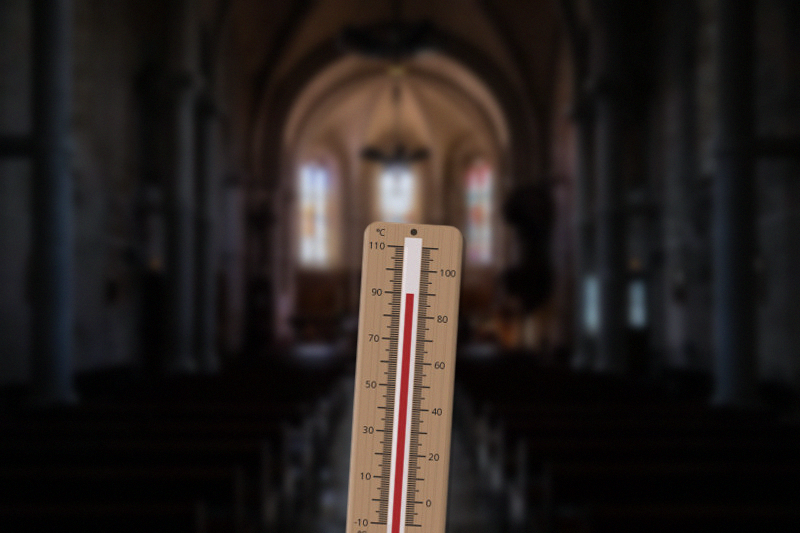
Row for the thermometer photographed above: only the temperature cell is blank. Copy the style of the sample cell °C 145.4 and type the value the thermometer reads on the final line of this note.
°C 90
